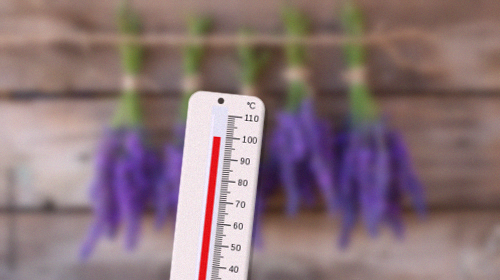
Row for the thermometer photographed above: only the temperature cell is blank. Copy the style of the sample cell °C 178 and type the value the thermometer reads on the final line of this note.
°C 100
